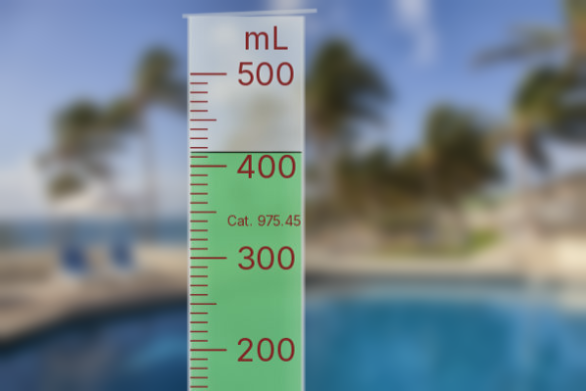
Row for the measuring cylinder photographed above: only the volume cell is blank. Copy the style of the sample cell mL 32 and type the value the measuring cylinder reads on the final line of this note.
mL 415
